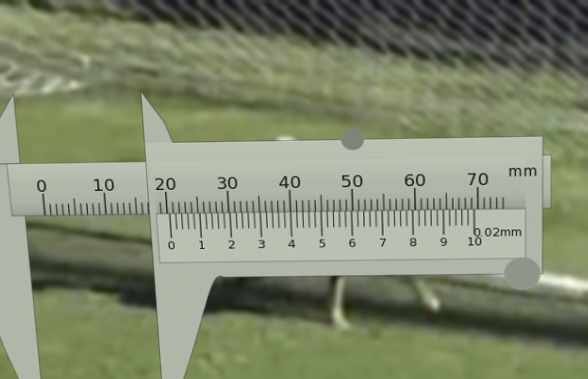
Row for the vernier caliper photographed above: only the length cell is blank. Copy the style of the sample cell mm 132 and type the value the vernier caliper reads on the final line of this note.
mm 20.4
